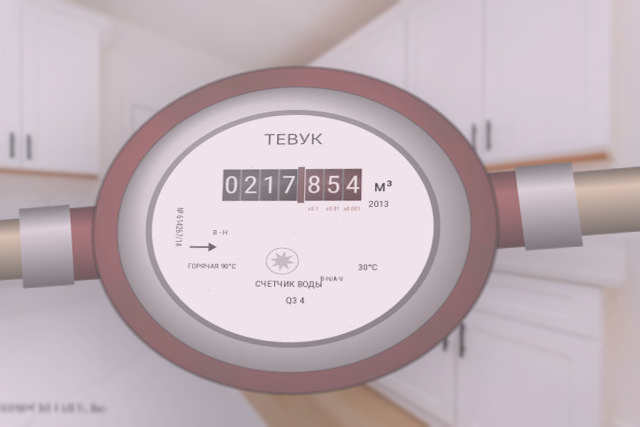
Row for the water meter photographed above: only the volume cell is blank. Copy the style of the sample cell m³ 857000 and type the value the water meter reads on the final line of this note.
m³ 217.854
